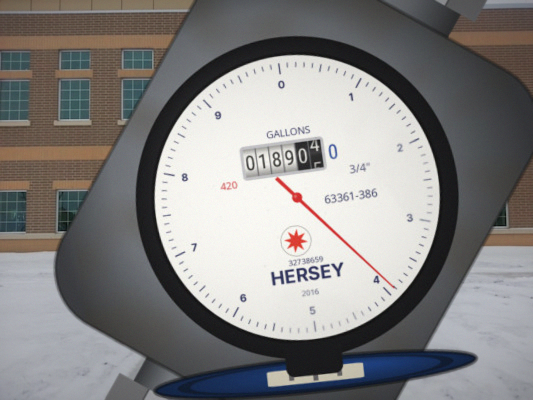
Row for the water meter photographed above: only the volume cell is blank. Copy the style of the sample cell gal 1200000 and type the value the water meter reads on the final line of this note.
gal 189043.9
